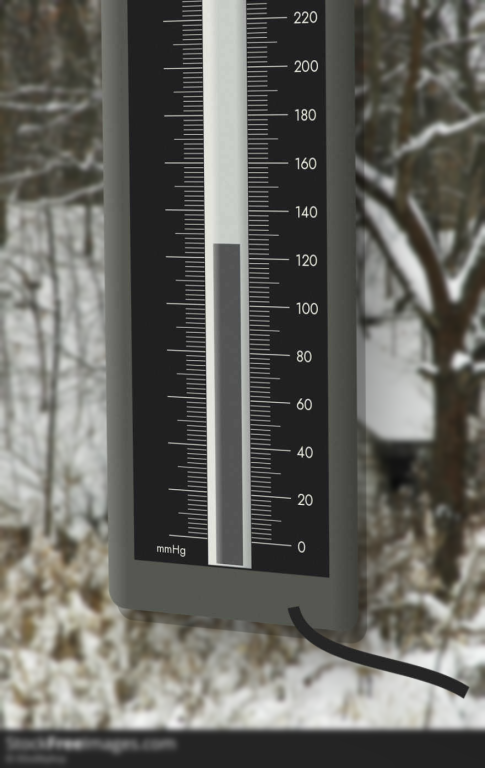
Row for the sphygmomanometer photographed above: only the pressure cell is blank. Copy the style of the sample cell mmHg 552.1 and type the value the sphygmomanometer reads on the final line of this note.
mmHg 126
